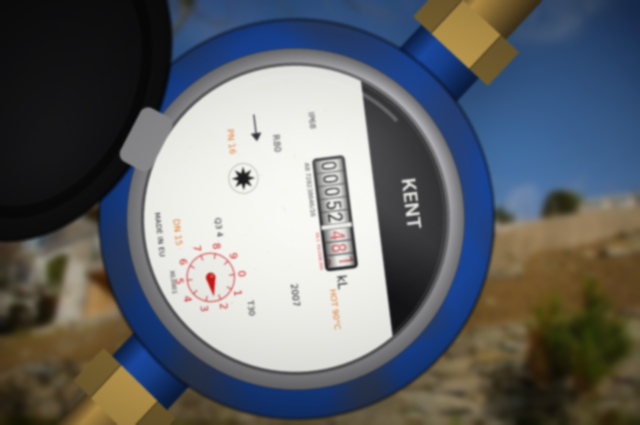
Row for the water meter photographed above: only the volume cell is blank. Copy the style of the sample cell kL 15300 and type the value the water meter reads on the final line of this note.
kL 52.4812
